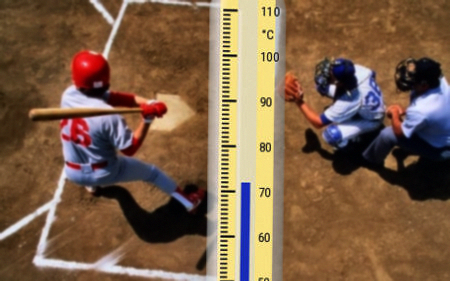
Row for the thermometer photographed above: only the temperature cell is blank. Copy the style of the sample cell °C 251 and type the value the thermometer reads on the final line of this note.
°C 72
